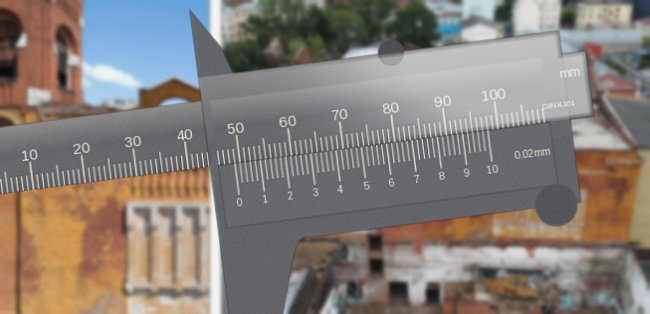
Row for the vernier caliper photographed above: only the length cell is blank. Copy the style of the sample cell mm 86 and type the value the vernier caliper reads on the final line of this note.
mm 49.0
